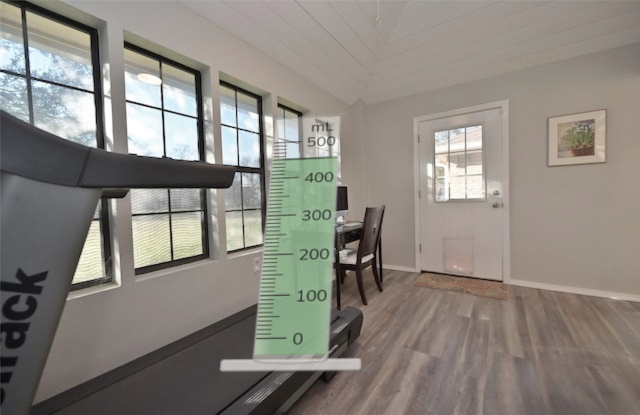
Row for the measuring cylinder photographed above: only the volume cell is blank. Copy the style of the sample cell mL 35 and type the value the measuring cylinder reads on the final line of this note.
mL 450
